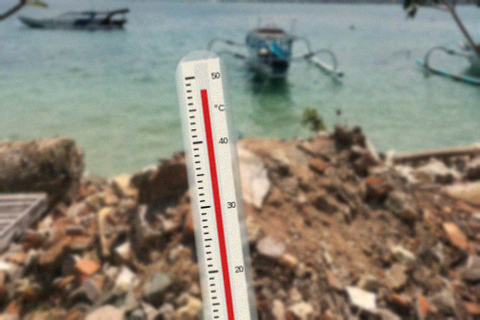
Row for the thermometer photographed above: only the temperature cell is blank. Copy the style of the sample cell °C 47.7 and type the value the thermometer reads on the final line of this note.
°C 48
